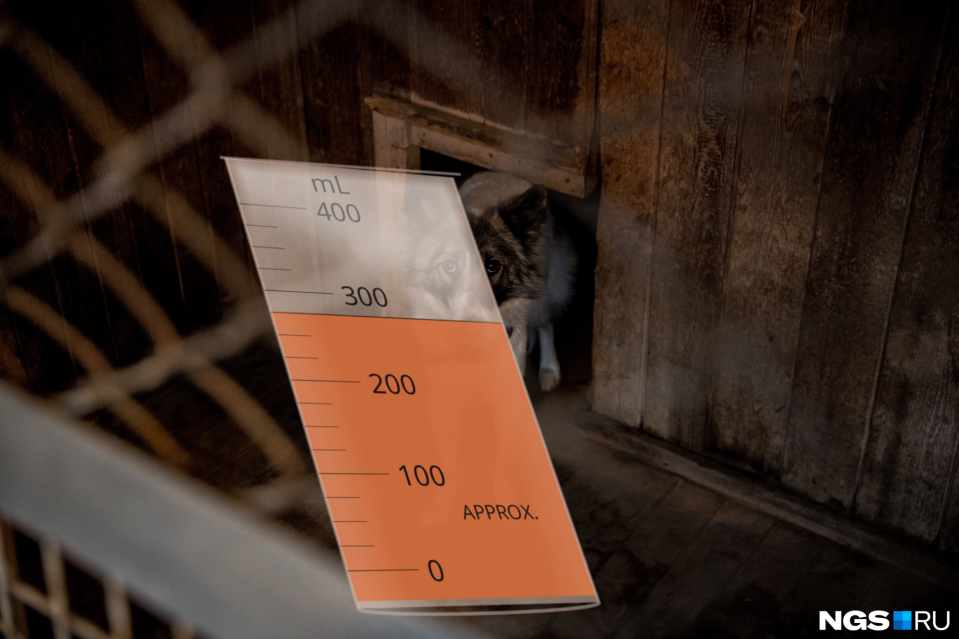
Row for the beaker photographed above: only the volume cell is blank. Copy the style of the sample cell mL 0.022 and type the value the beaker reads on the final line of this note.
mL 275
